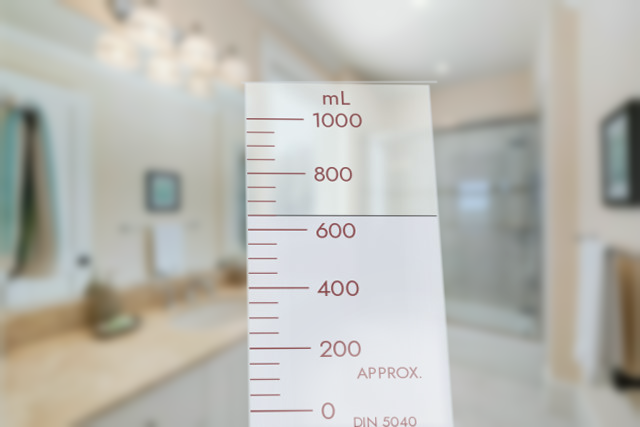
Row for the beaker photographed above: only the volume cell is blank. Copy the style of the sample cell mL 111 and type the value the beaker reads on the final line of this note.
mL 650
